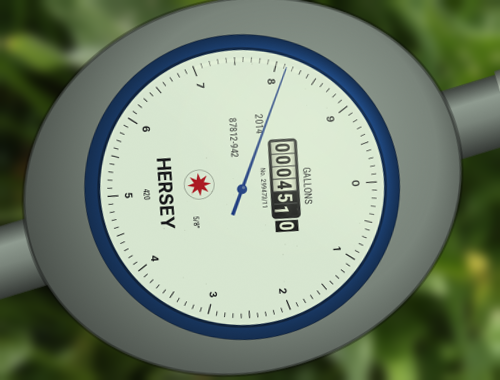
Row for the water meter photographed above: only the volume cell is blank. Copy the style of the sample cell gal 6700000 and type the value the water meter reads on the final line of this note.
gal 4508.1
